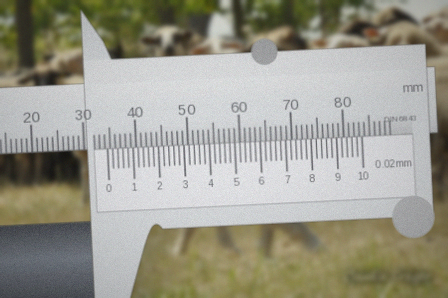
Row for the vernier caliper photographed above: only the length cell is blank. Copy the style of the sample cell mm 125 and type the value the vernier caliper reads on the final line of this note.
mm 34.5
